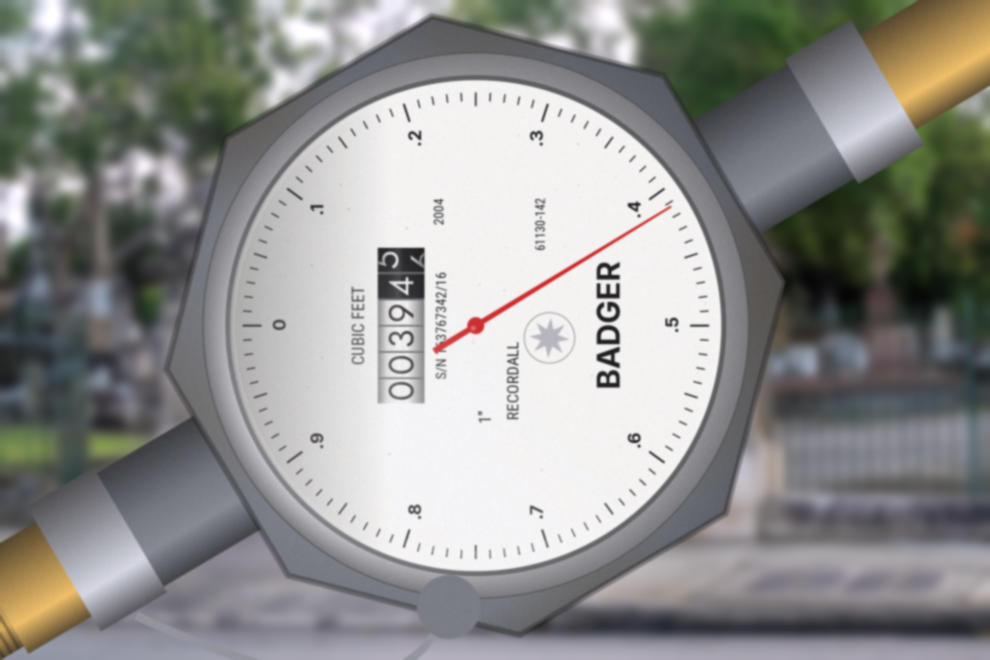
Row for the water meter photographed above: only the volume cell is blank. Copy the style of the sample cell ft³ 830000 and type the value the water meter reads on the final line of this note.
ft³ 3945.41
